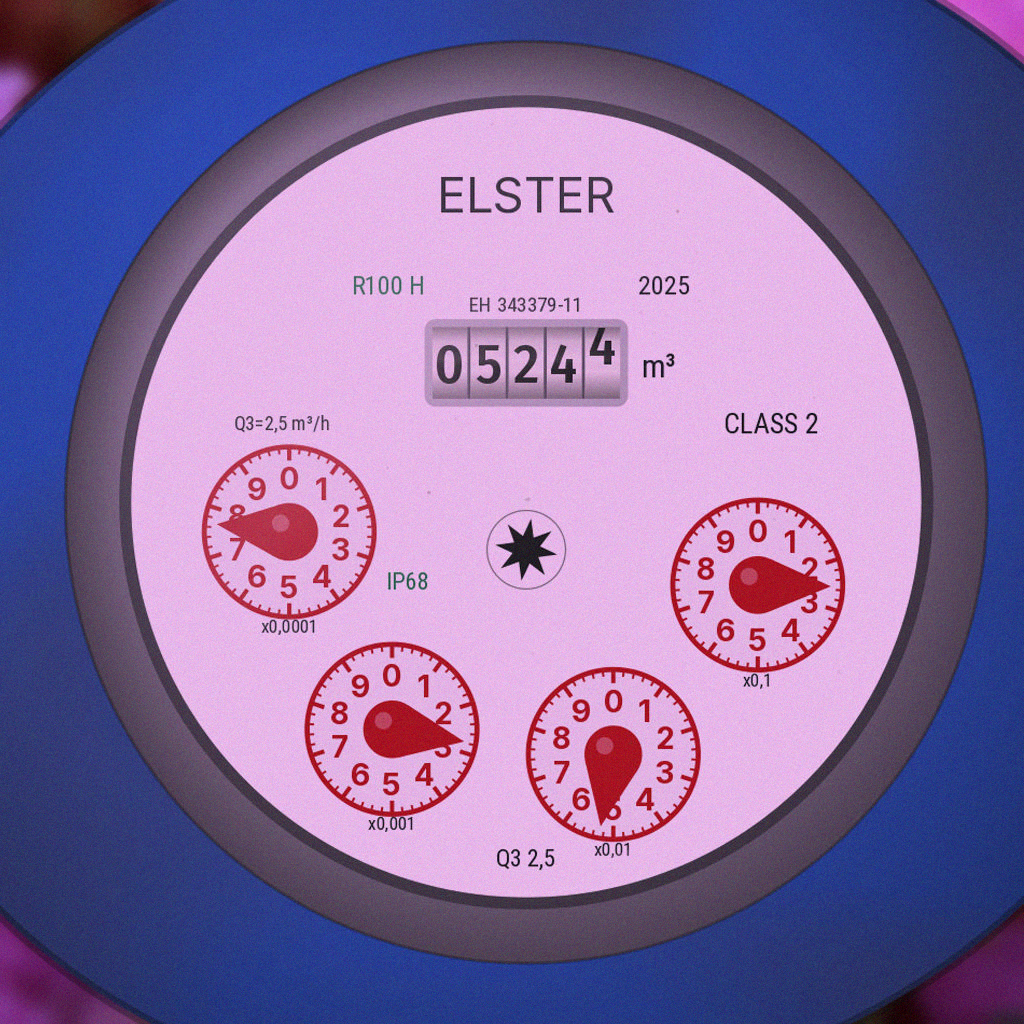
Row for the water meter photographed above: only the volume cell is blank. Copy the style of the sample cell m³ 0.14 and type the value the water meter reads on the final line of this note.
m³ 5244.2527
